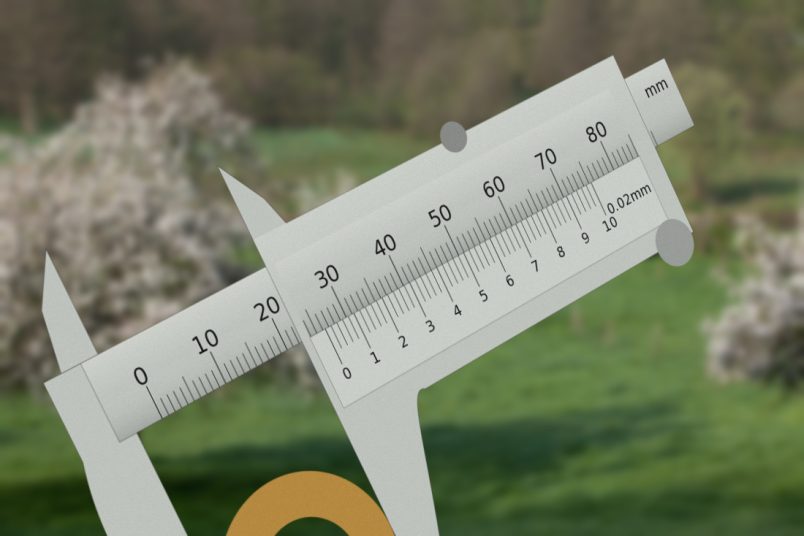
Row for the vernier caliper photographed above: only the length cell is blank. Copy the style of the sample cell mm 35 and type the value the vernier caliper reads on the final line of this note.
mm 26.4
